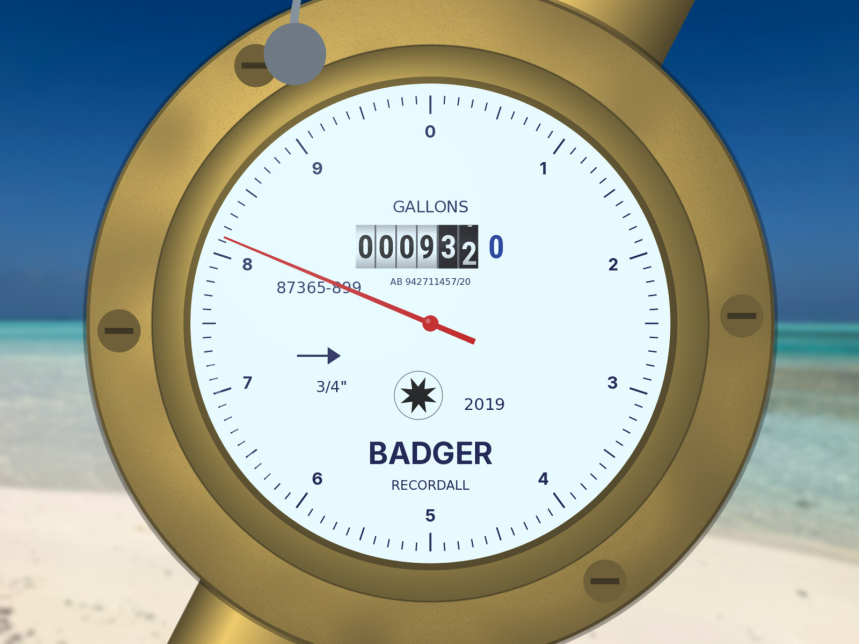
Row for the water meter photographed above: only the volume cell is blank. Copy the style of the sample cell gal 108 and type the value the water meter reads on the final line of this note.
gal 9318.1
